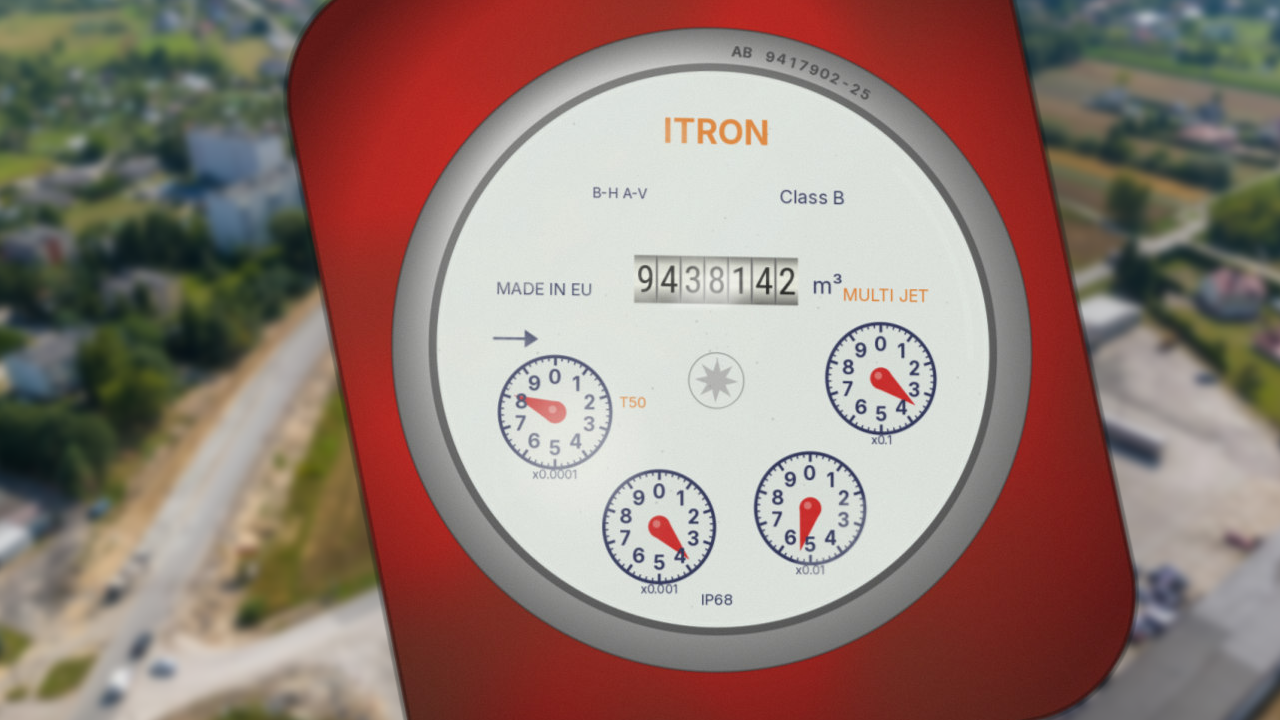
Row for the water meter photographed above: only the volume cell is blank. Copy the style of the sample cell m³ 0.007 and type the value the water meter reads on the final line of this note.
m³ 9438142.3538
